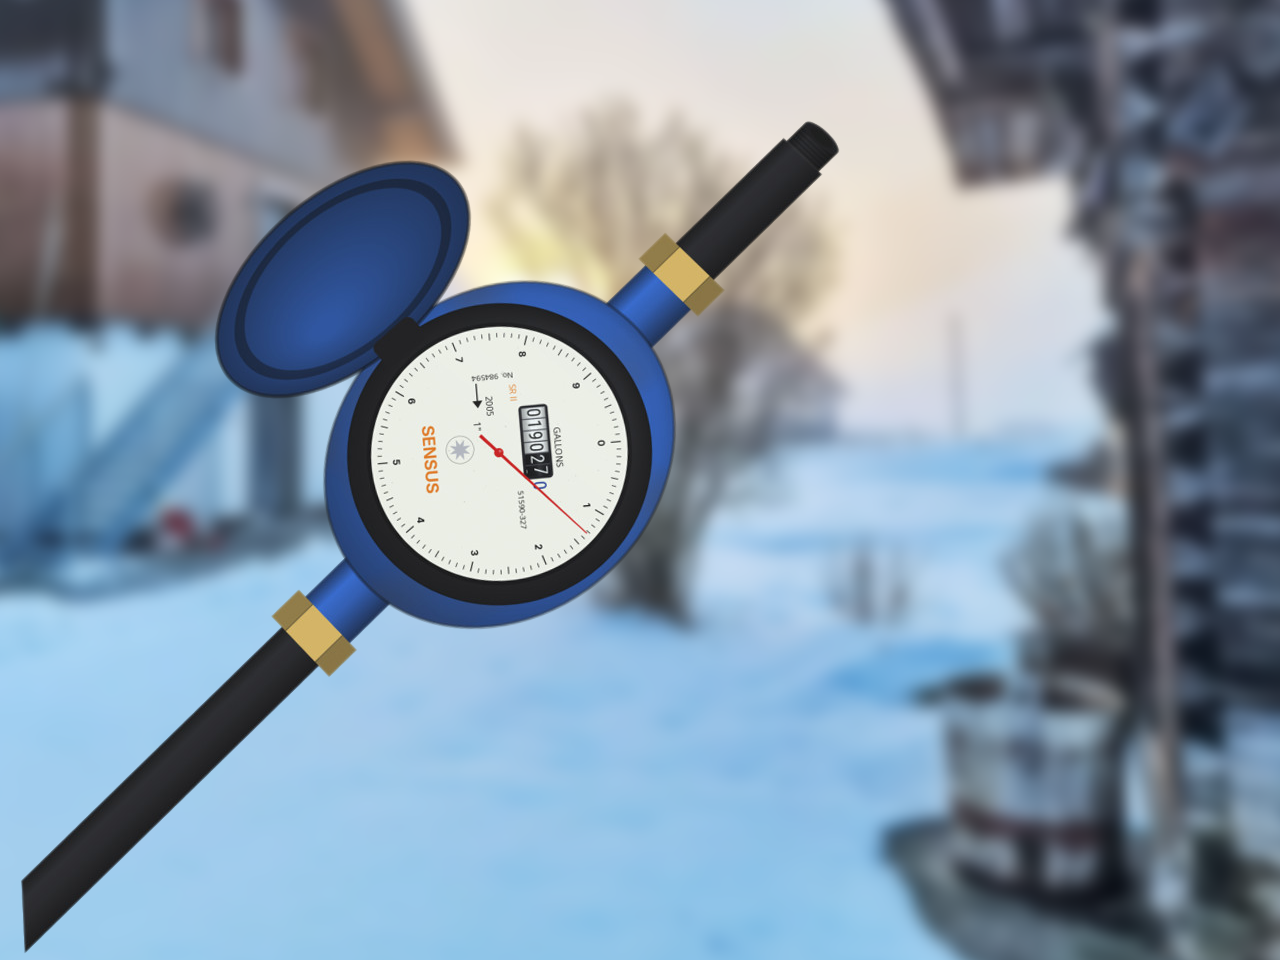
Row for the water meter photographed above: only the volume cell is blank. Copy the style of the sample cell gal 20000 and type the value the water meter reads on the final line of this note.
gal 190271.3
